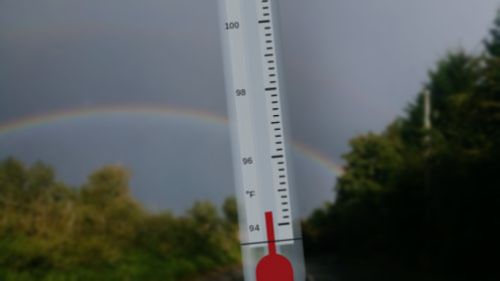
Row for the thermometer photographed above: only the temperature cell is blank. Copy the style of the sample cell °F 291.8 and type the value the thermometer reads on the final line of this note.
°F 94.4
